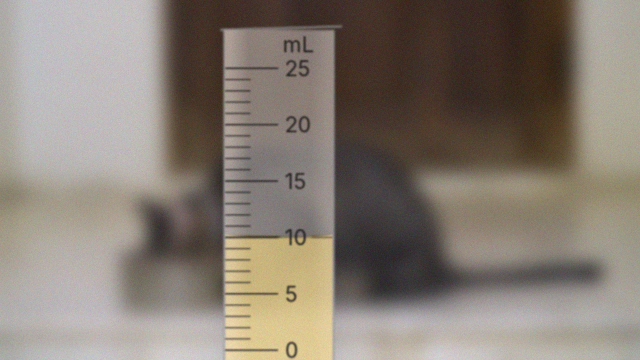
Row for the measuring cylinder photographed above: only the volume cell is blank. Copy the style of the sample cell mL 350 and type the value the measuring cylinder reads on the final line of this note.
mL 10
